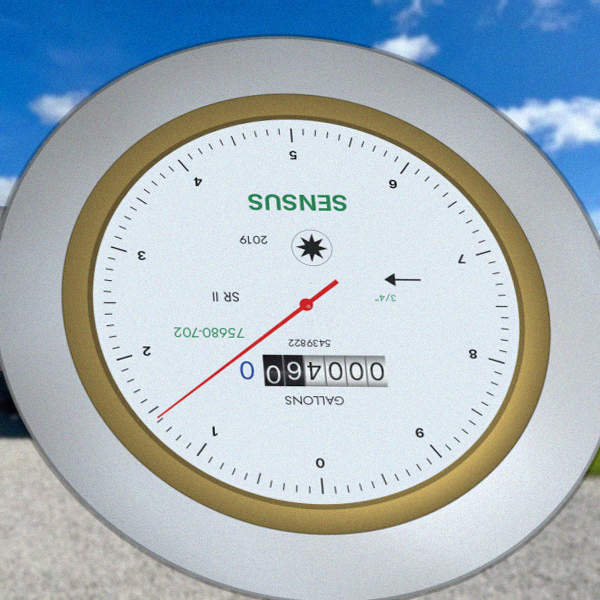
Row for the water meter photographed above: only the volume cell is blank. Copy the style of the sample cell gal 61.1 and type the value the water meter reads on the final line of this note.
gal 4601.4
